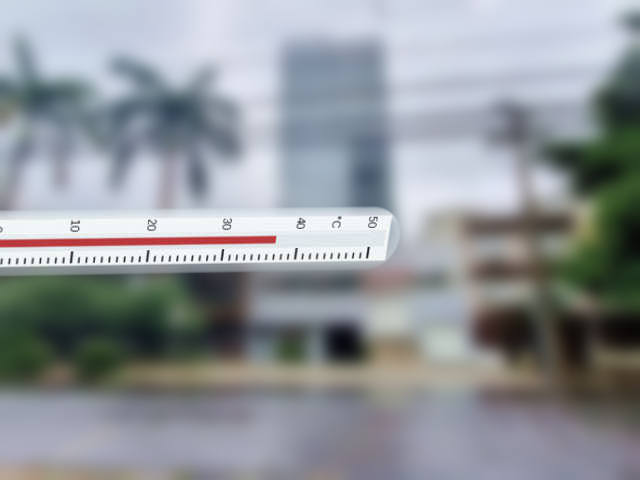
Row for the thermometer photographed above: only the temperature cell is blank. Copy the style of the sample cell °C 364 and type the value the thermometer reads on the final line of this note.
°C 37
